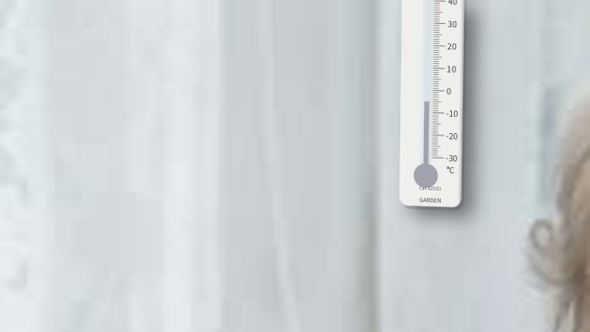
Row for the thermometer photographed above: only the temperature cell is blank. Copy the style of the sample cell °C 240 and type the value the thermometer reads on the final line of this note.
°C -5
